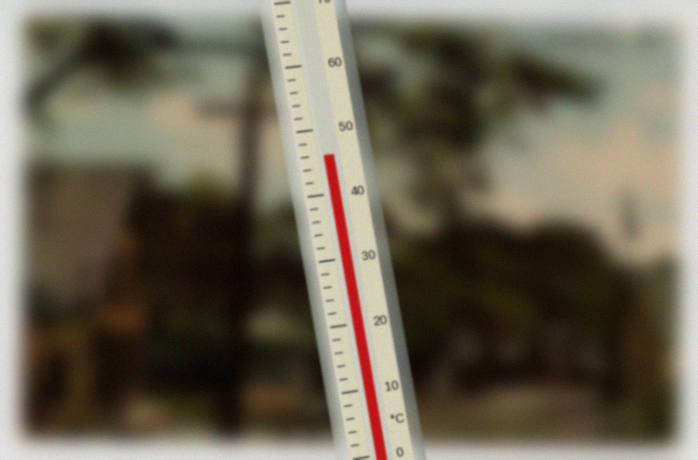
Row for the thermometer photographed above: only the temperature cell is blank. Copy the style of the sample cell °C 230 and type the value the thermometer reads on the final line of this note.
°C 46
